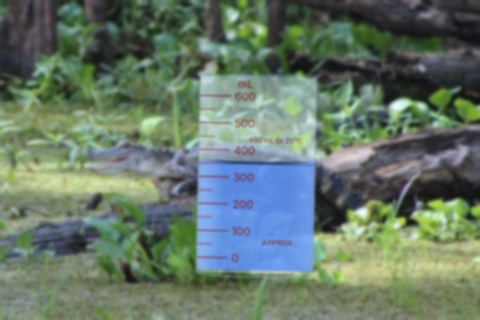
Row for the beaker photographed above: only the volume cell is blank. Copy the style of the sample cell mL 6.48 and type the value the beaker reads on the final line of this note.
mL 350
